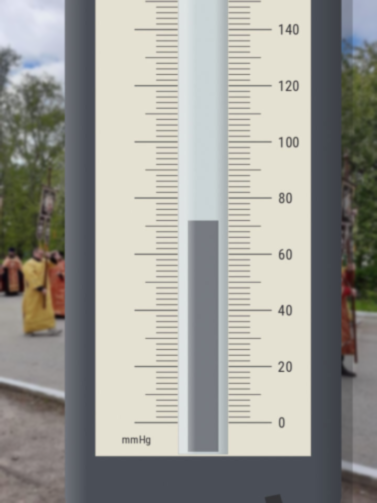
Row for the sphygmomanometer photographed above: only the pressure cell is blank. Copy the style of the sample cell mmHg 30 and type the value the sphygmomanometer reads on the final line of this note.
mmHg 72
